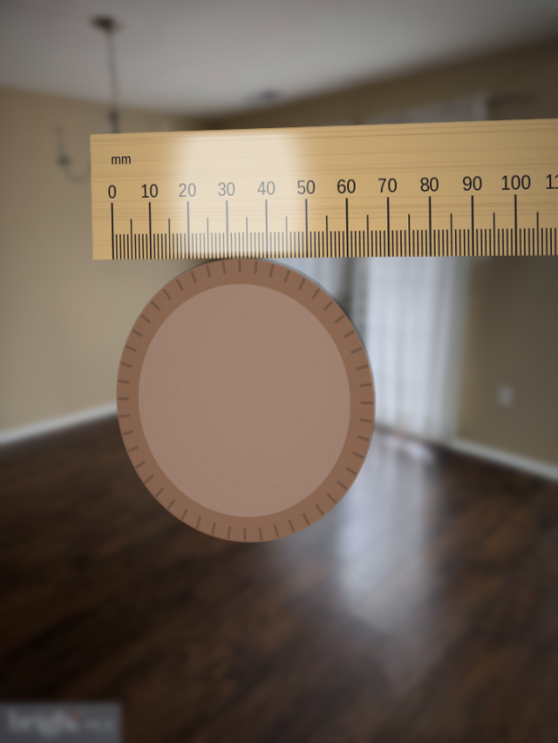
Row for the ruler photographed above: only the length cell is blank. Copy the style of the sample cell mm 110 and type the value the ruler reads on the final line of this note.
mm 66
